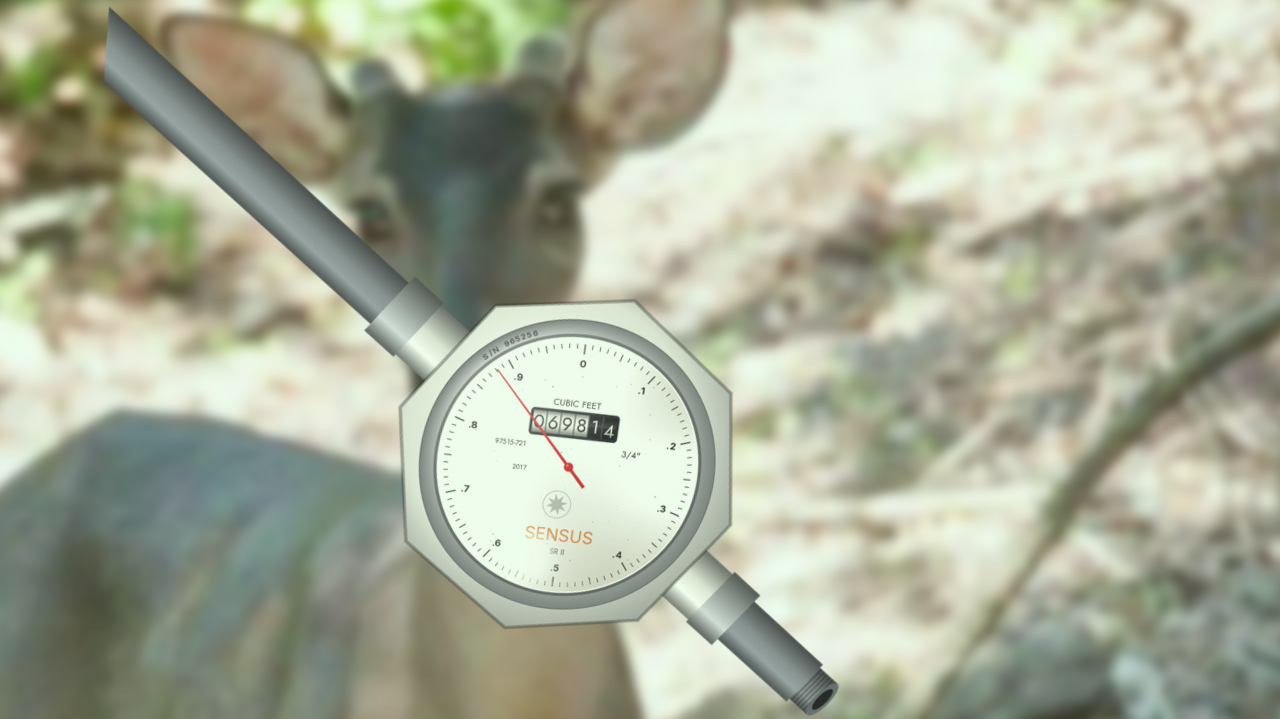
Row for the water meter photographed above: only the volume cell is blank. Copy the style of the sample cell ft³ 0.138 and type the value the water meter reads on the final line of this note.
ft³ 69813.88
